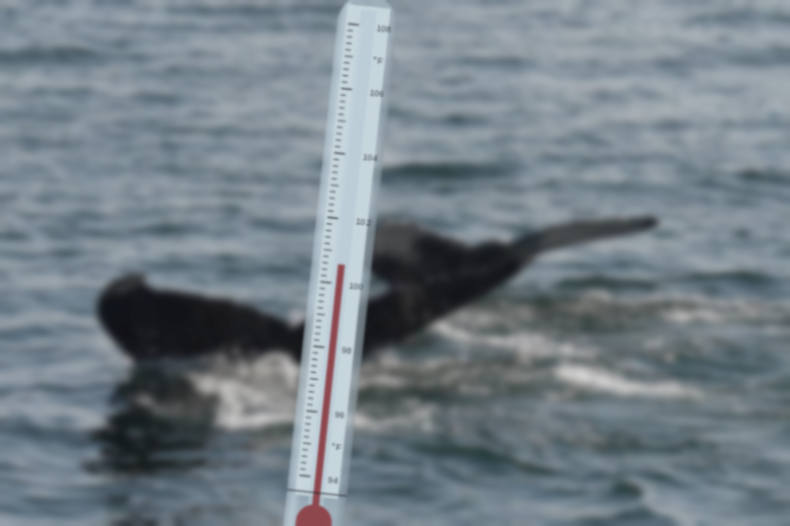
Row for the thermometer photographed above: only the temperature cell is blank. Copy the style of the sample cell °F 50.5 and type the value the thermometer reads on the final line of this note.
°F 100.6
